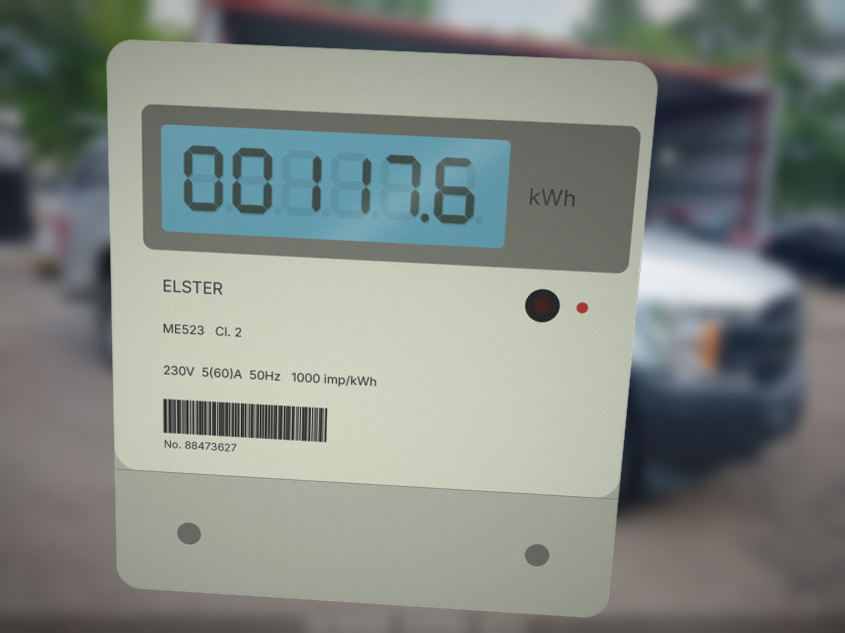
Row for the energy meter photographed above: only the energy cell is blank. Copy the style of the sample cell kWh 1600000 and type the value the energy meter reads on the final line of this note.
kWh 117.6
